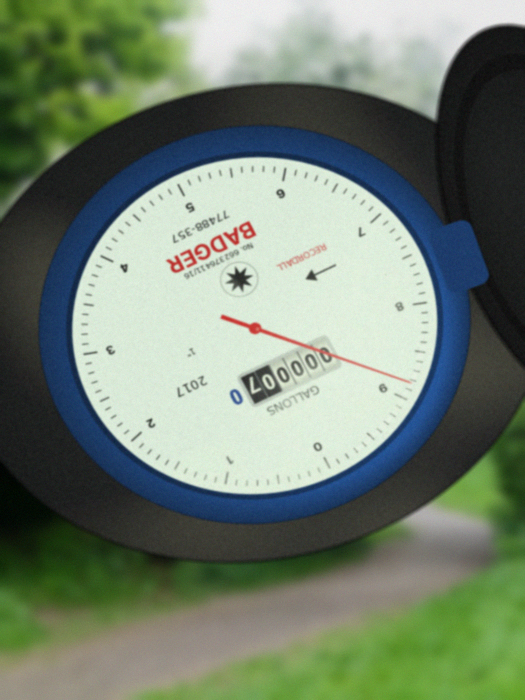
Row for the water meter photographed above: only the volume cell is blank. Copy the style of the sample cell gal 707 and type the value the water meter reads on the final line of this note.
gal 68.8
